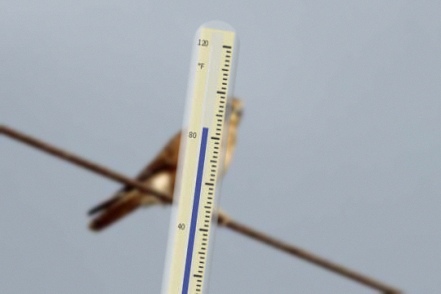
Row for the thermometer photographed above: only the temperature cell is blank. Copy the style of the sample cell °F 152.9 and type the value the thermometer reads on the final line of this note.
°F 84
